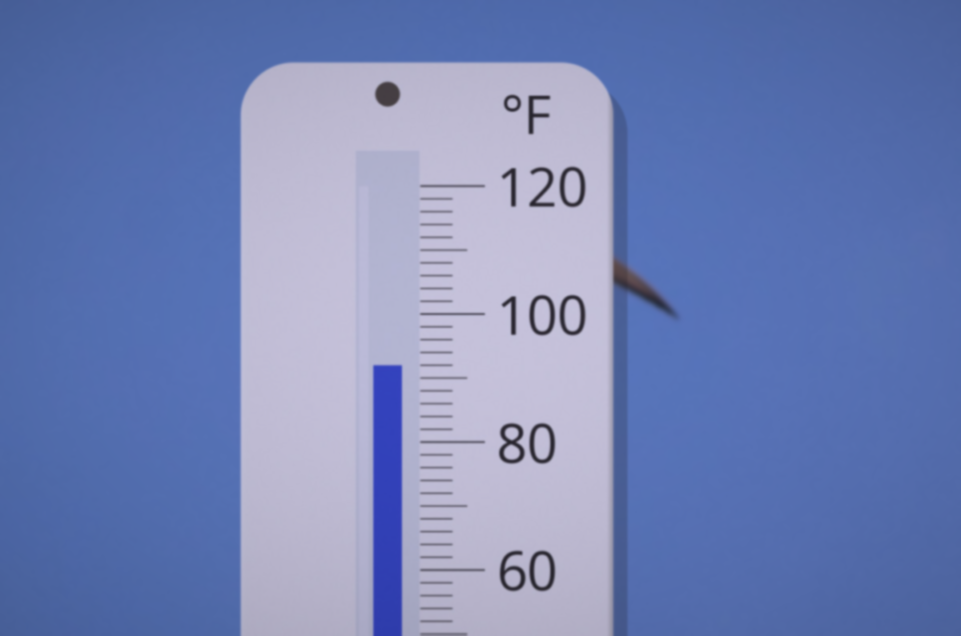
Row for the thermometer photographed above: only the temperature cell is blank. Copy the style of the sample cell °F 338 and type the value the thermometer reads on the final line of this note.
°F 92
